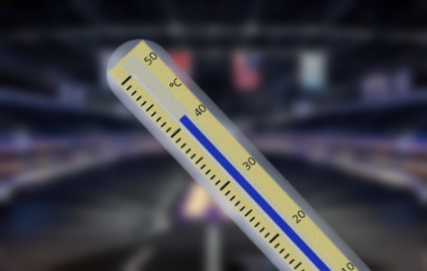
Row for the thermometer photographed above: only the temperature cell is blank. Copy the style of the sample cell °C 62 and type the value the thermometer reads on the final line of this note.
°C 41
